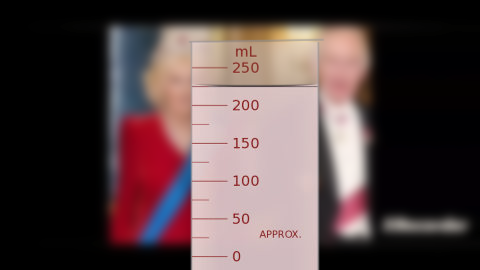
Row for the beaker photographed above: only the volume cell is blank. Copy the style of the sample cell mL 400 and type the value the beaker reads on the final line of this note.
mL 225
